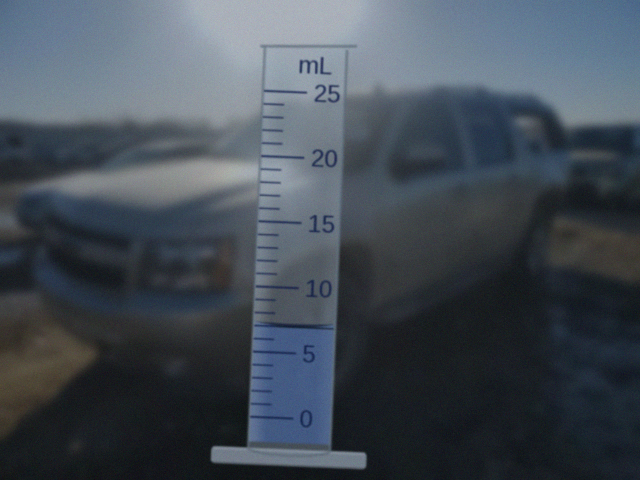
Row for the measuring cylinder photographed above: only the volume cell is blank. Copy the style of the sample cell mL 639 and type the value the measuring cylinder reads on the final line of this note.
mL 7
